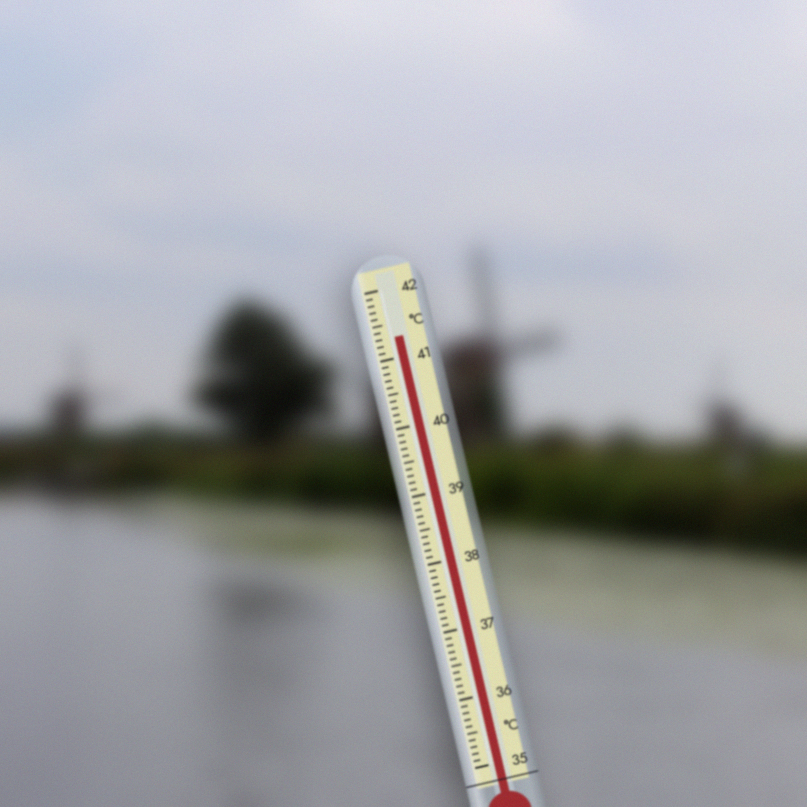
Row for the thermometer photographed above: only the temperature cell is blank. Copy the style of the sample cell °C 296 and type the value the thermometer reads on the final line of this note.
°C 41.3
